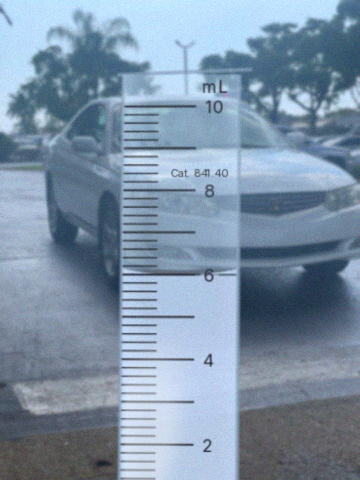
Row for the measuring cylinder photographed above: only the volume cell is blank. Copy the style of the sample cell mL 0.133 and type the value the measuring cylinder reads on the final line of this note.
mL 6
